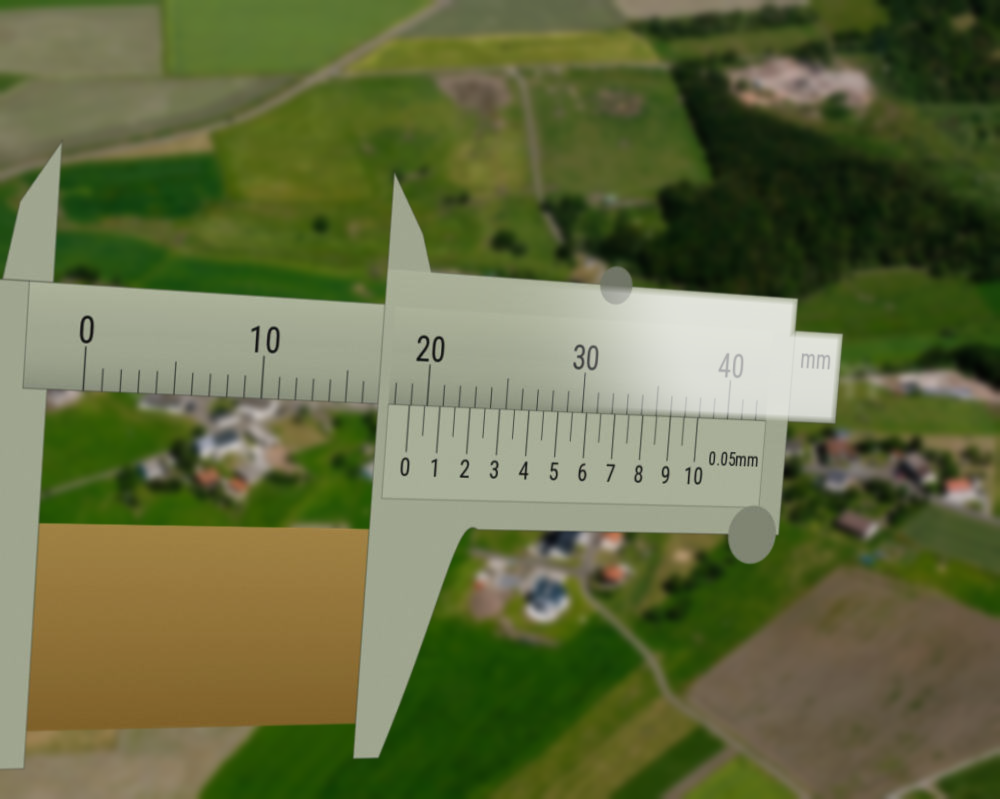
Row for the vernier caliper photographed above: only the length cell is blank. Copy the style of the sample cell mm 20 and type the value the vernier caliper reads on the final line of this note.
mm 18.9
